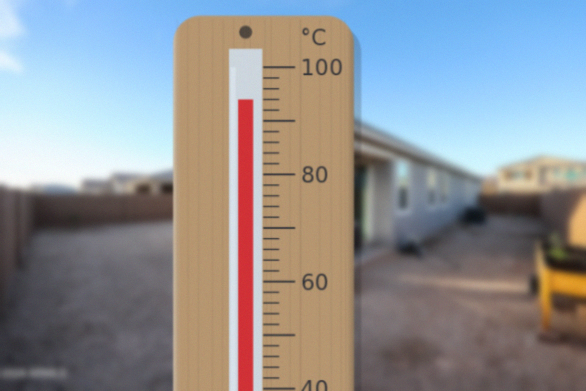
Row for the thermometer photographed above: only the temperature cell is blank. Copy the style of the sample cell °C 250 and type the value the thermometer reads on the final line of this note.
°C 94
